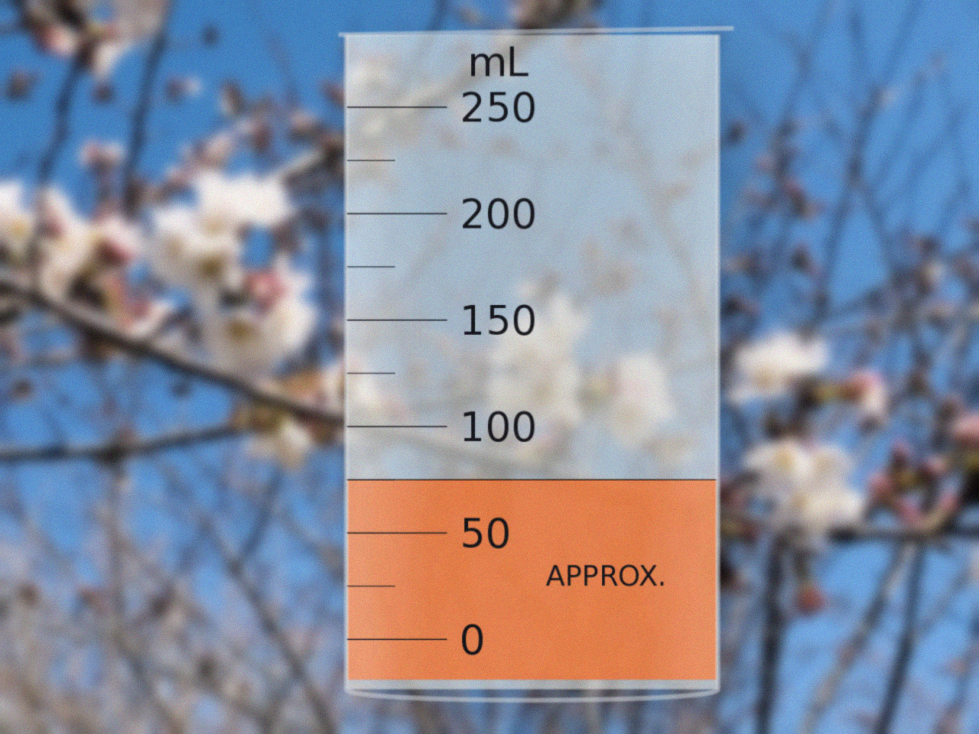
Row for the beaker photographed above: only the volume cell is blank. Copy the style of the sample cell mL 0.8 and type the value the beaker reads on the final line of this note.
mL 75
